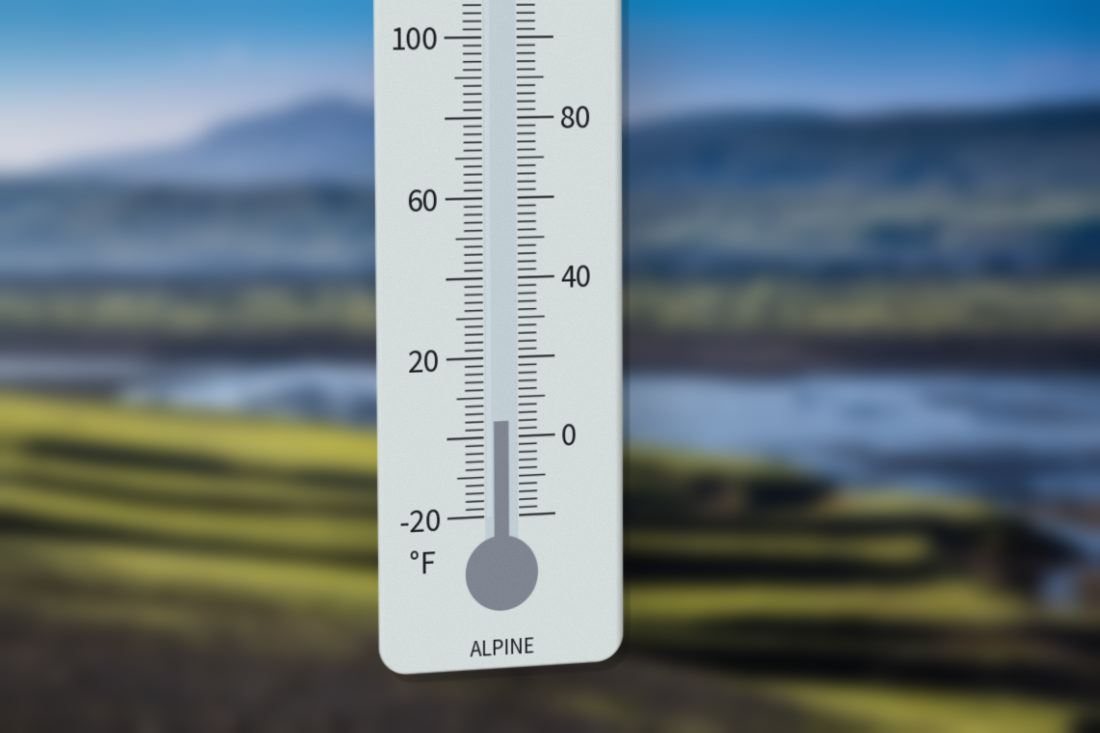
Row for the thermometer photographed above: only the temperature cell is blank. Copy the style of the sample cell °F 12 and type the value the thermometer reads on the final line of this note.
°F 4
